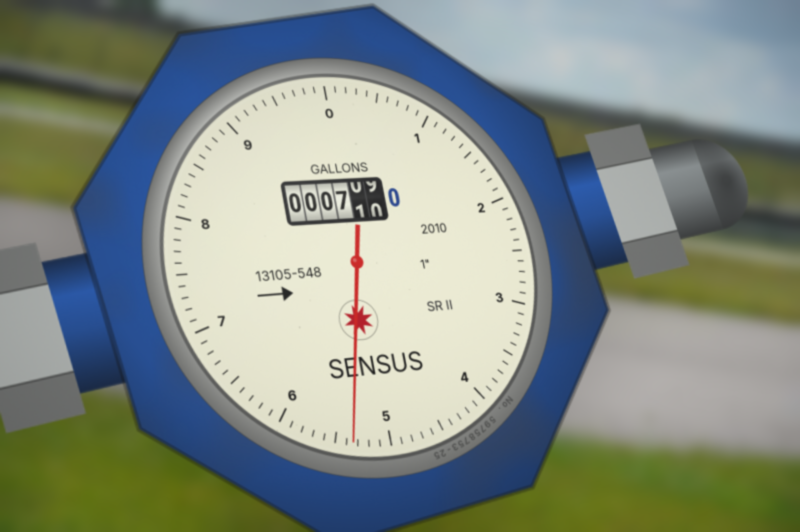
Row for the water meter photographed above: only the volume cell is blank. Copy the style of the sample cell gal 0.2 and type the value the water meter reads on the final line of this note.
gal 7095.3
